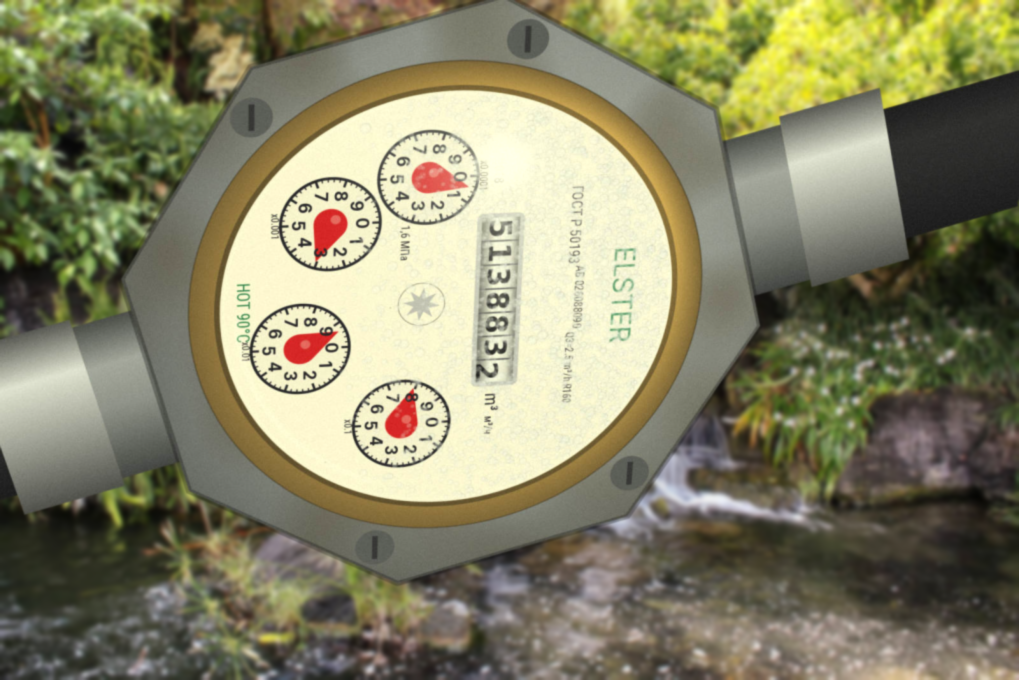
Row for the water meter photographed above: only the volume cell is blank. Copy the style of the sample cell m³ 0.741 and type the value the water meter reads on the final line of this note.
m³ 5138831.7930
